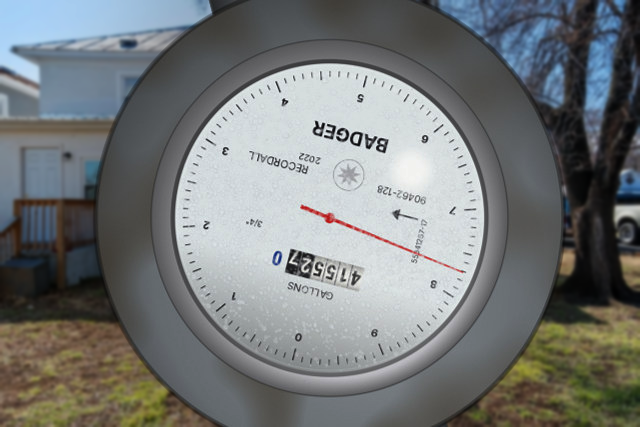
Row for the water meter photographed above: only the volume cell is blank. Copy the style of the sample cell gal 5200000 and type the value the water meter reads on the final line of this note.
gal 4155267.7
